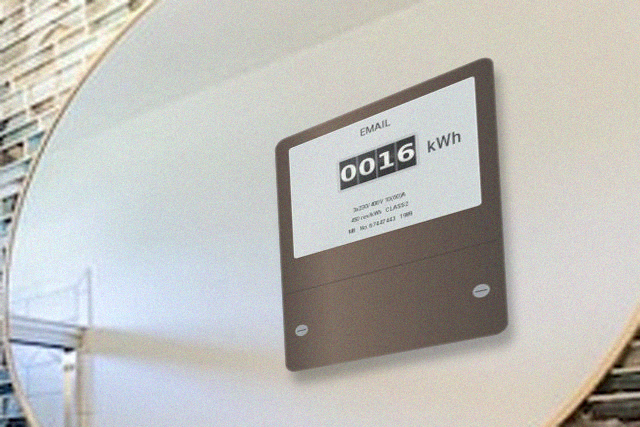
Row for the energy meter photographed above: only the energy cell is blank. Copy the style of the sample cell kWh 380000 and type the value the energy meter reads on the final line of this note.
kWh 16
